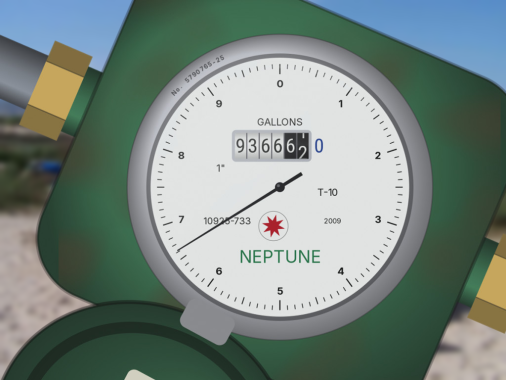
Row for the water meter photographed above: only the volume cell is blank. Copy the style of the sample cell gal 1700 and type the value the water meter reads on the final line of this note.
gal 9366616.6
